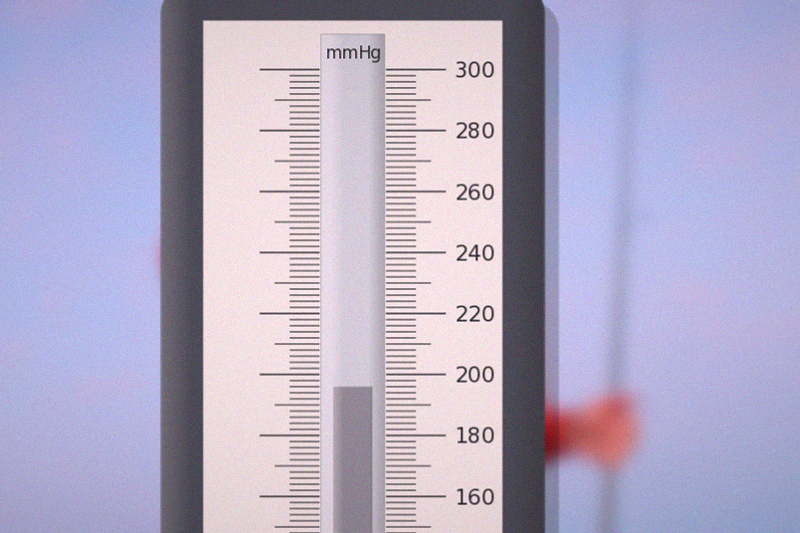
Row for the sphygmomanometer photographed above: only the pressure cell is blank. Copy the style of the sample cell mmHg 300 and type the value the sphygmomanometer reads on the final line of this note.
mmHg 196
